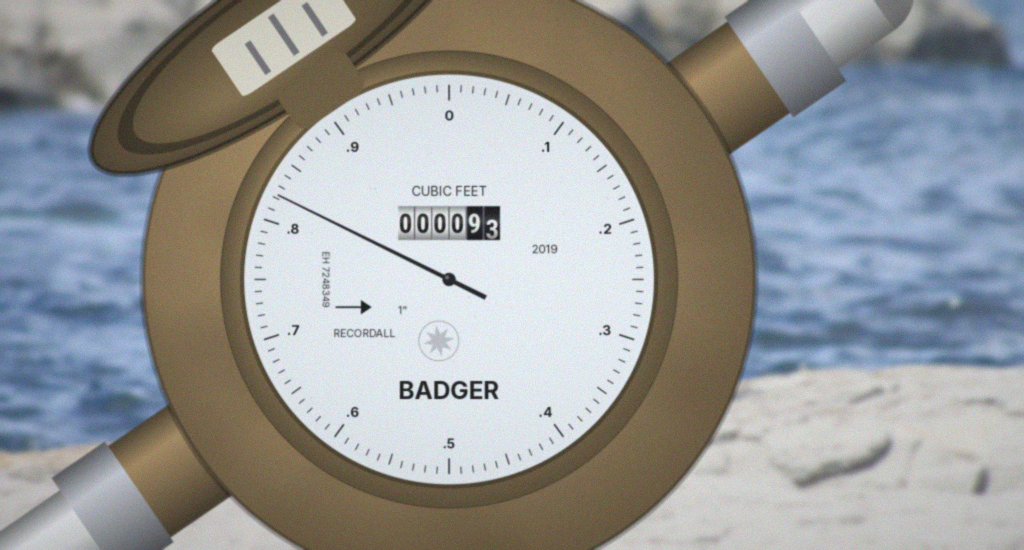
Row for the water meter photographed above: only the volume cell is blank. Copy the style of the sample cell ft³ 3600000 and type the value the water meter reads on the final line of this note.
ft³ 92.82
